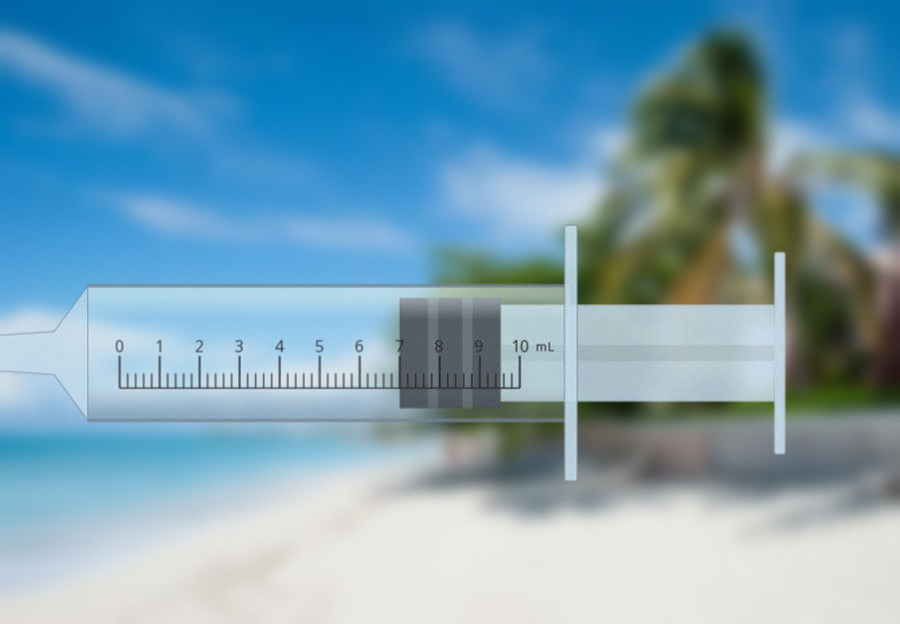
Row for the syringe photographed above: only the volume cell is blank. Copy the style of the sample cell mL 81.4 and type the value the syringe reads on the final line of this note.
mL 7
